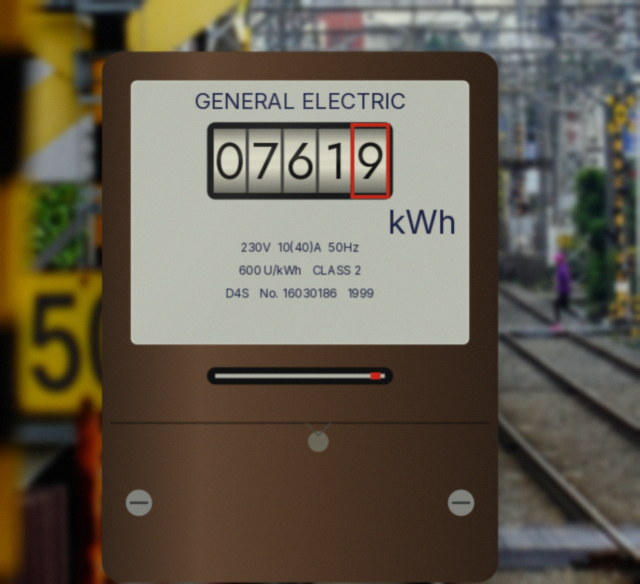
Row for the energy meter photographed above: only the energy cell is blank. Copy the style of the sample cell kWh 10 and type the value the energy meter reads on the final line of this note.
kWh 761.9
